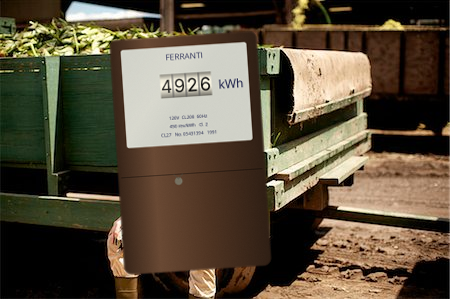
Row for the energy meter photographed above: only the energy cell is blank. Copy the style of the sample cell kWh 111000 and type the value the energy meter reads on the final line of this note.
kWh 4926
